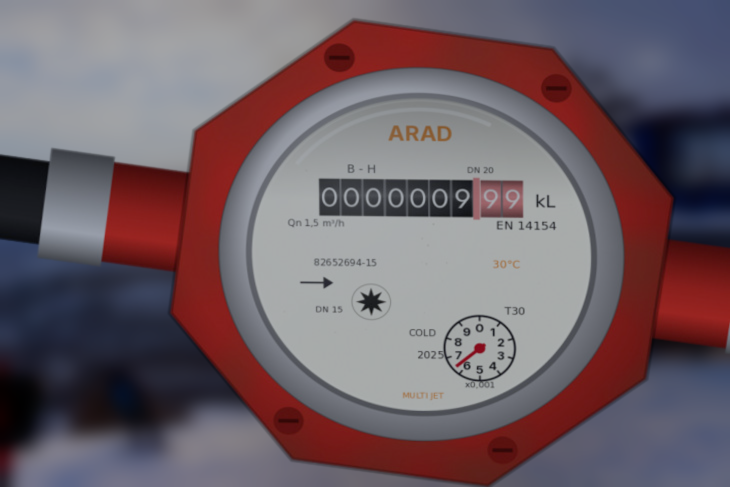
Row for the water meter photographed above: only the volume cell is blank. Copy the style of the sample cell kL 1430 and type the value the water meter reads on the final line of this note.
kL 9.996
